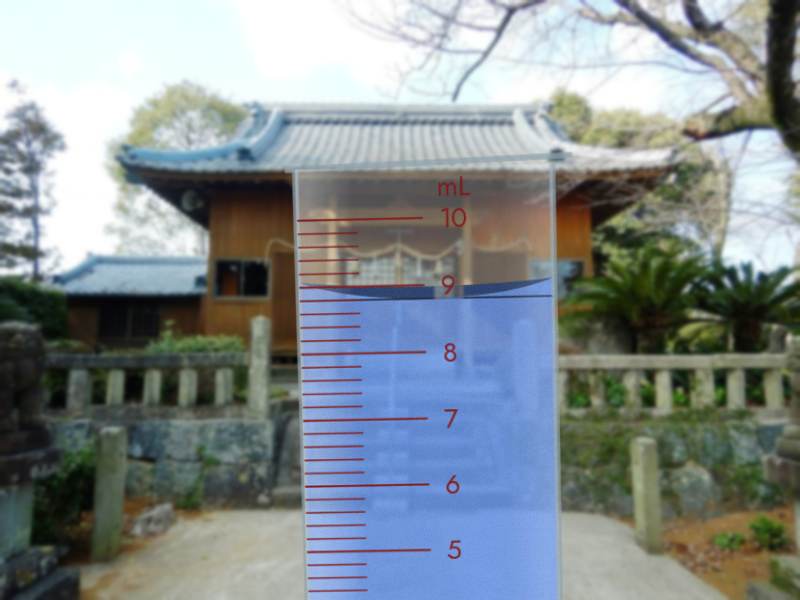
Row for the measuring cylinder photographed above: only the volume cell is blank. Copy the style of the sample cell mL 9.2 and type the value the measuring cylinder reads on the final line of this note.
mL 8.8
